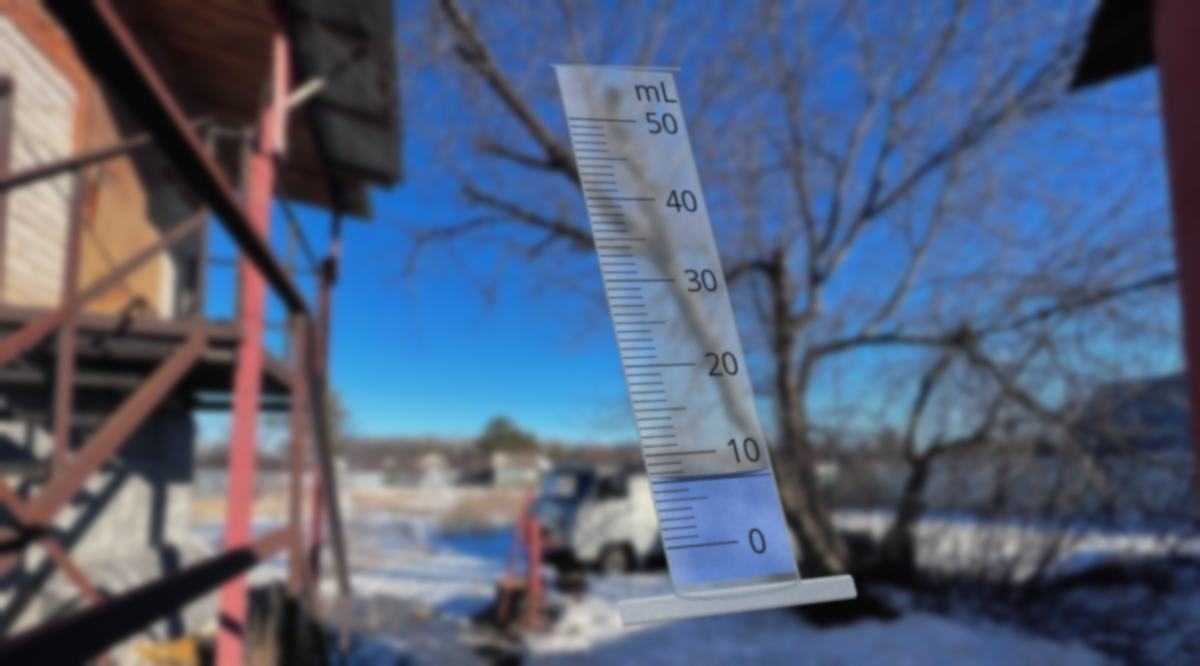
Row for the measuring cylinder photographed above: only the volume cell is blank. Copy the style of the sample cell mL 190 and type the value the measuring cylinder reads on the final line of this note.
mL 7
